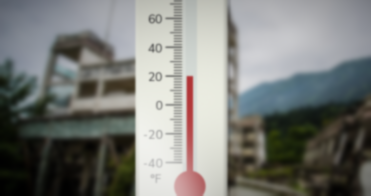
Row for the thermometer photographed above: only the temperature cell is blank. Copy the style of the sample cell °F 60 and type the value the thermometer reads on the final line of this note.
°F 20
